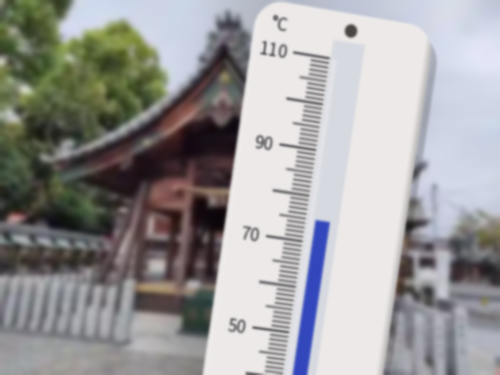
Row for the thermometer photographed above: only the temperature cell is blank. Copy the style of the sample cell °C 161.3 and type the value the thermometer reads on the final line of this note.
°C 75
